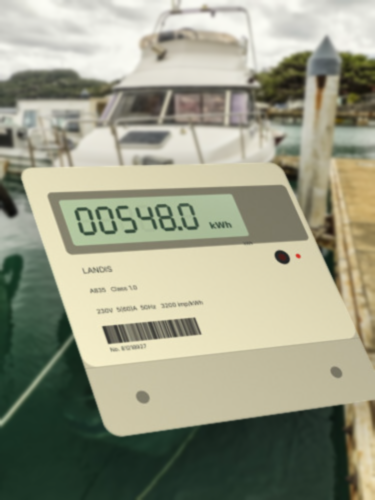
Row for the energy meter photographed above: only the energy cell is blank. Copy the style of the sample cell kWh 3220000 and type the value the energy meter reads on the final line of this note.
kWh 548.0
